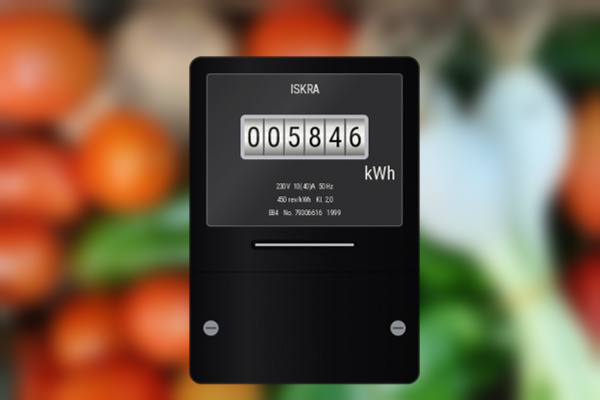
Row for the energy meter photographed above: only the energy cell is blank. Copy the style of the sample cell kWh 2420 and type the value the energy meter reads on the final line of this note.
kWh 5846
